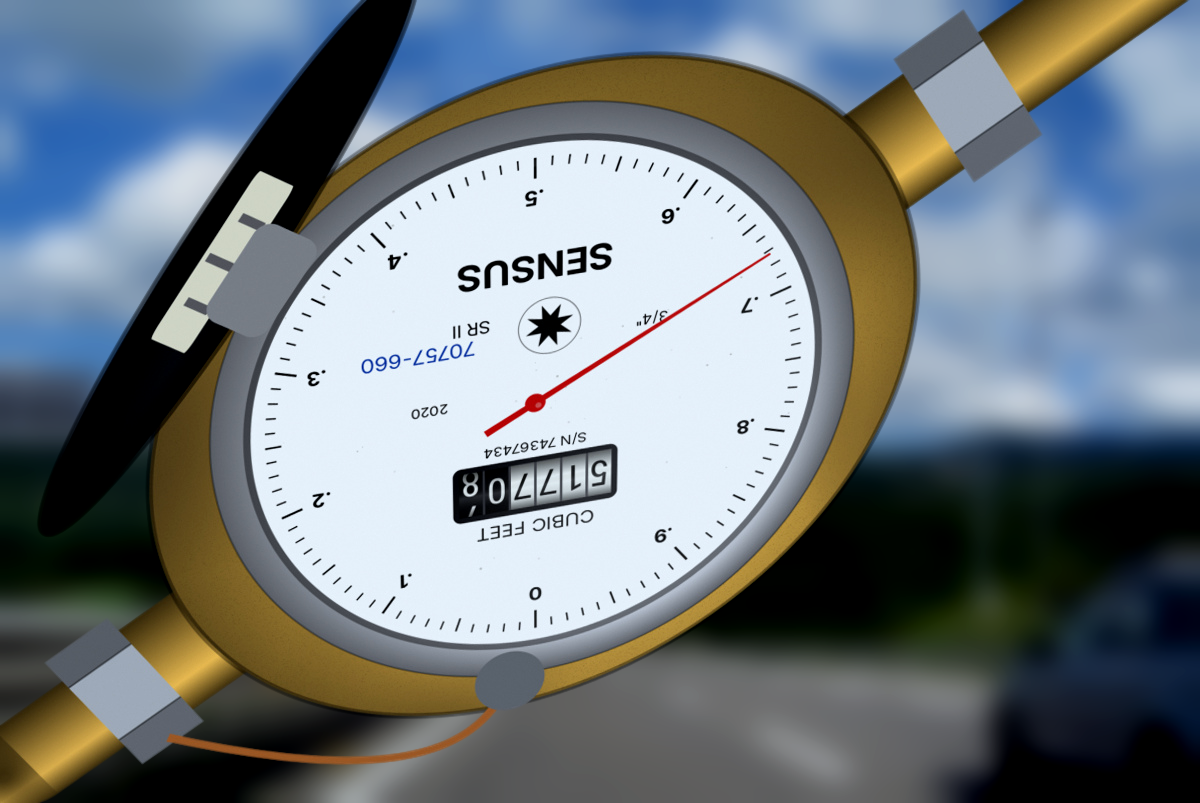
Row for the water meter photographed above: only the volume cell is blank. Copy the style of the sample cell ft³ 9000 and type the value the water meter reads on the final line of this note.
ft³ 517707.67
